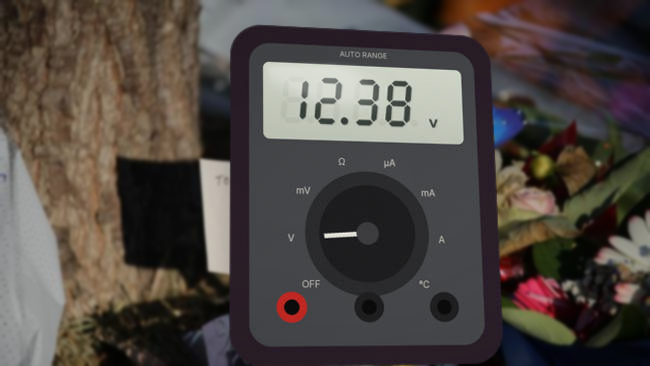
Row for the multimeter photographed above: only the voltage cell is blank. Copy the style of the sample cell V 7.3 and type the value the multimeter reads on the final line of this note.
V 12.38
